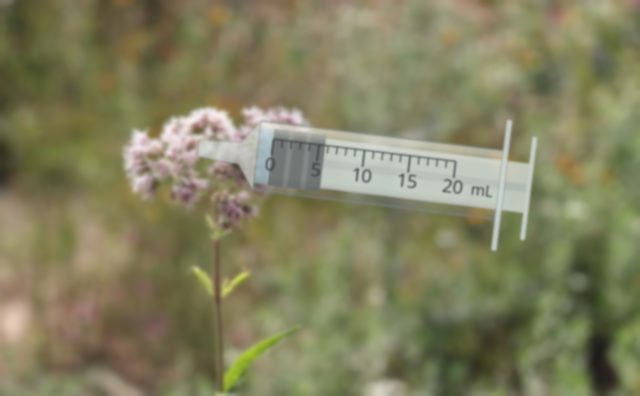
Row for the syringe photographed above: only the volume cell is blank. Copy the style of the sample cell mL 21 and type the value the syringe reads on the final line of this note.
mL 0
